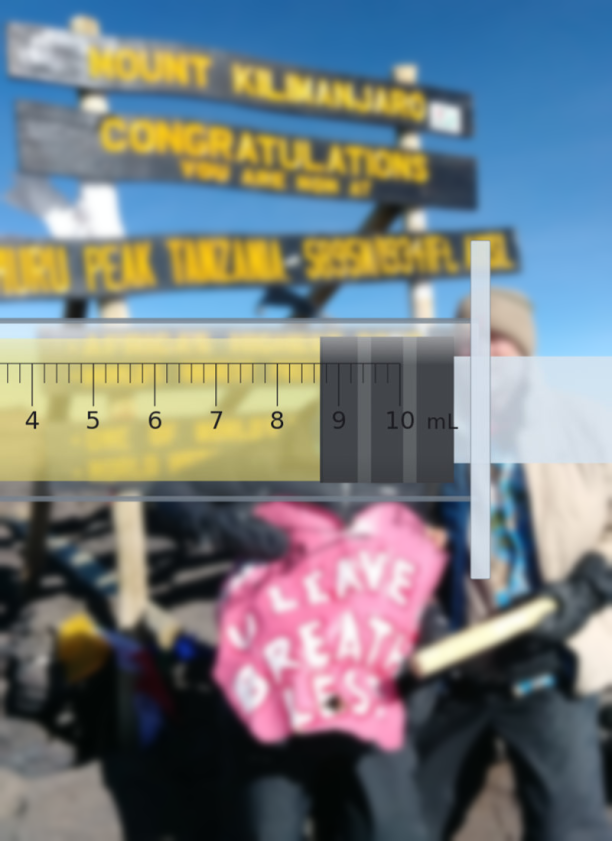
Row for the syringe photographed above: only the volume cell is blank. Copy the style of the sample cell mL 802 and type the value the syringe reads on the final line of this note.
mL 8.7
